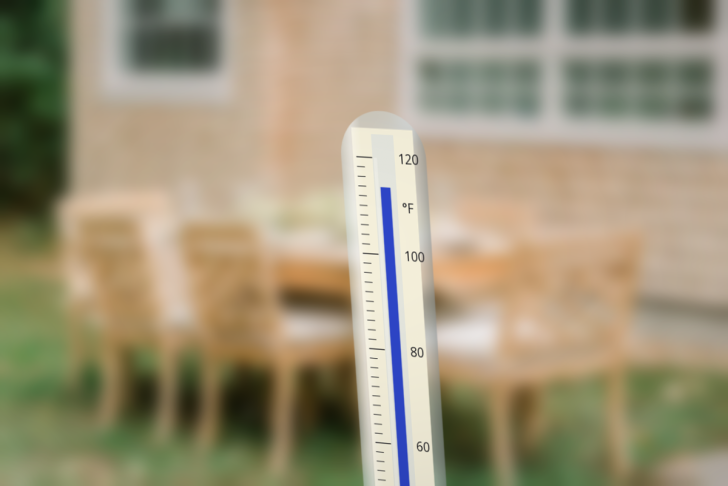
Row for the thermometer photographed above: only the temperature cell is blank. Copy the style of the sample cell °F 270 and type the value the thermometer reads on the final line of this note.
°F 114
